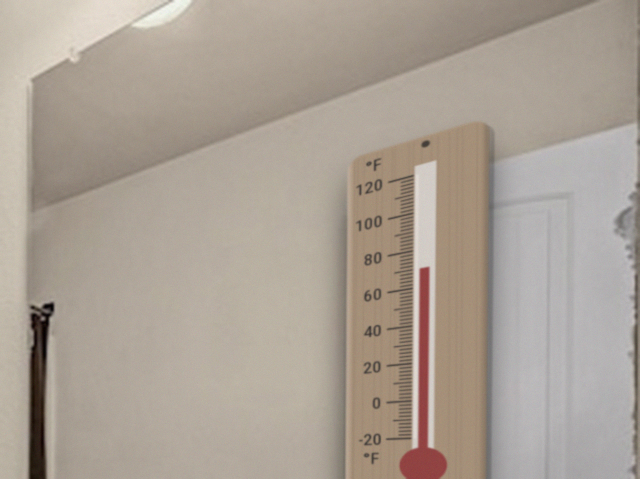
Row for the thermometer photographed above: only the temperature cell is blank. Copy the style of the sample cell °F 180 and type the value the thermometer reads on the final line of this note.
°F 70
